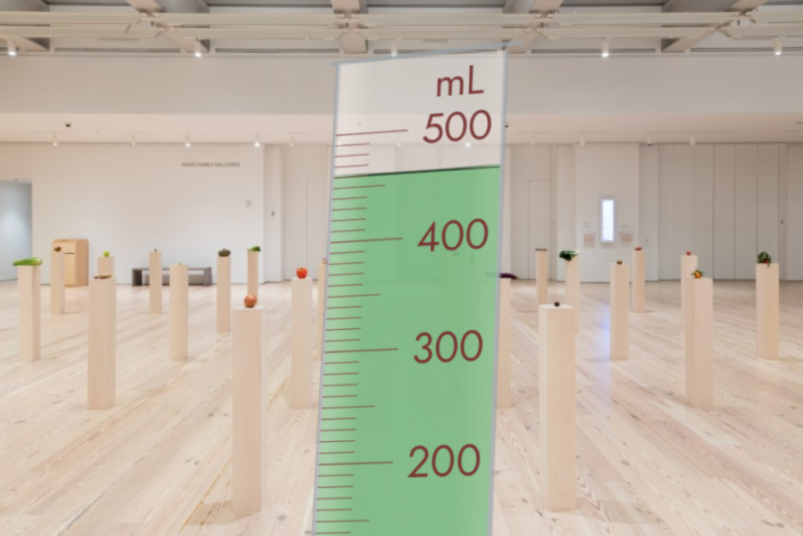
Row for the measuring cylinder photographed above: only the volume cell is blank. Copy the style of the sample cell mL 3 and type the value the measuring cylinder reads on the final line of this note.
mL 460
